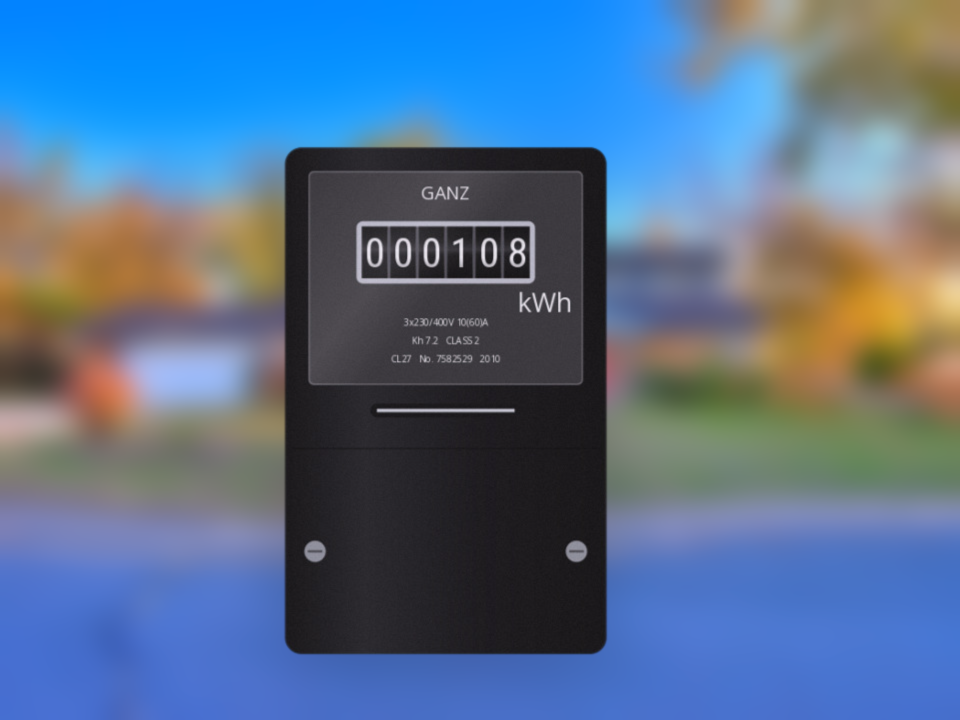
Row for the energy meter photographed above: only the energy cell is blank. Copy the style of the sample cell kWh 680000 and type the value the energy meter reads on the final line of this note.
kWh 108
